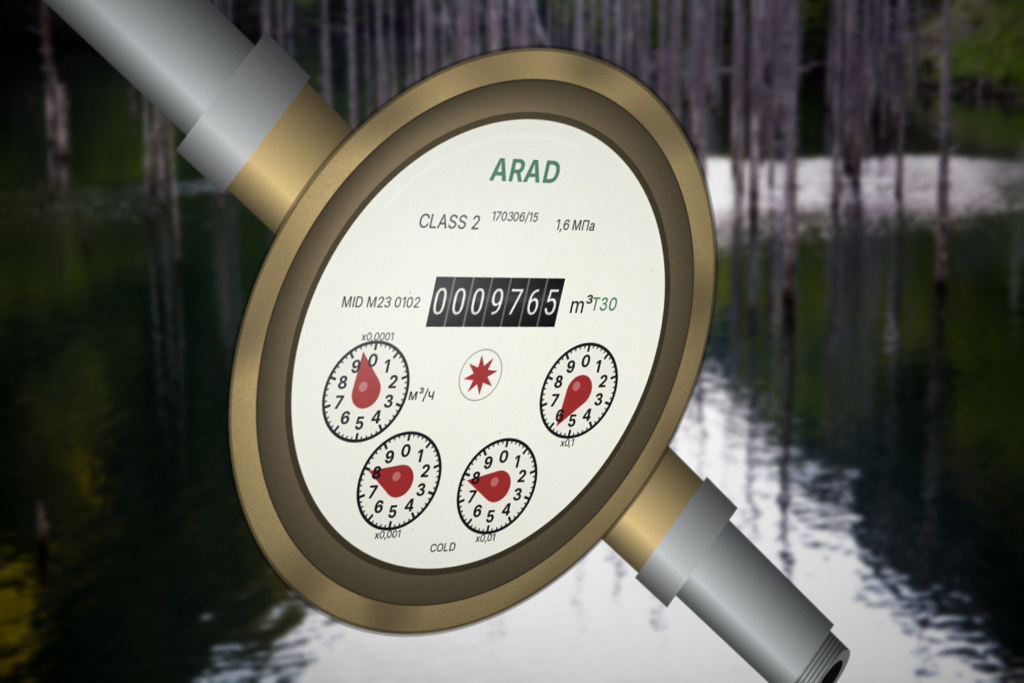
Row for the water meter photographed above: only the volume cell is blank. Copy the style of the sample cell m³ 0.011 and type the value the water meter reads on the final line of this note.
m³ 9765.5779
